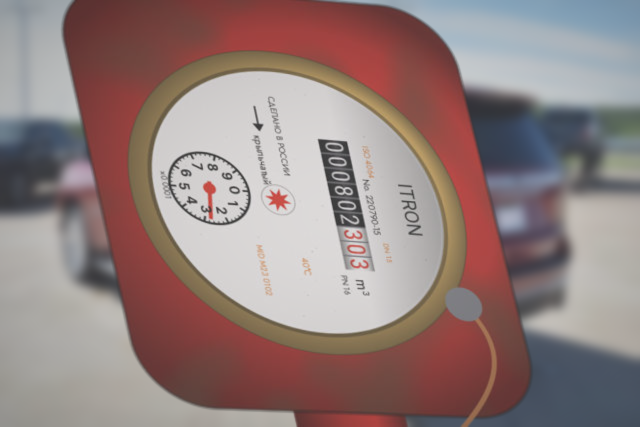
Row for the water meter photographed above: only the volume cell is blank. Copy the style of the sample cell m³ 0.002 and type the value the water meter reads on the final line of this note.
m³ 802.3032
